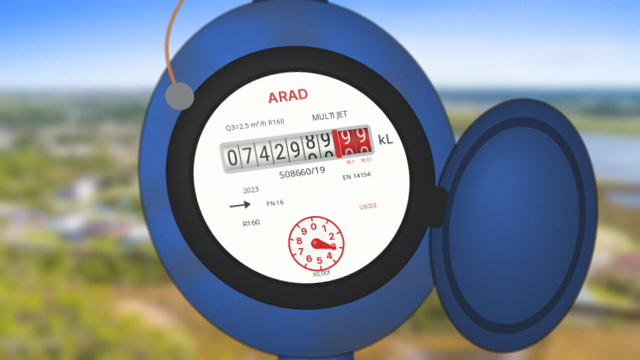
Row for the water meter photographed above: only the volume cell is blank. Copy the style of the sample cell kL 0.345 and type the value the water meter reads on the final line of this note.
kL 742989.993
